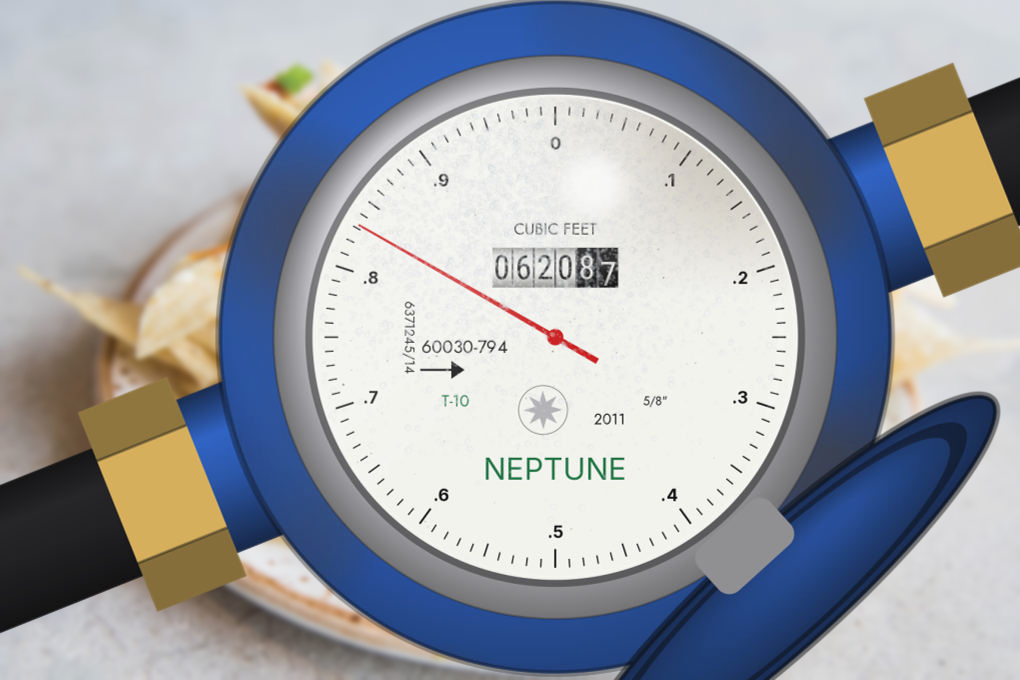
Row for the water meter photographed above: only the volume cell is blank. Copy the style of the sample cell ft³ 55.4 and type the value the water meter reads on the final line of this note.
ft³ 62086.83
